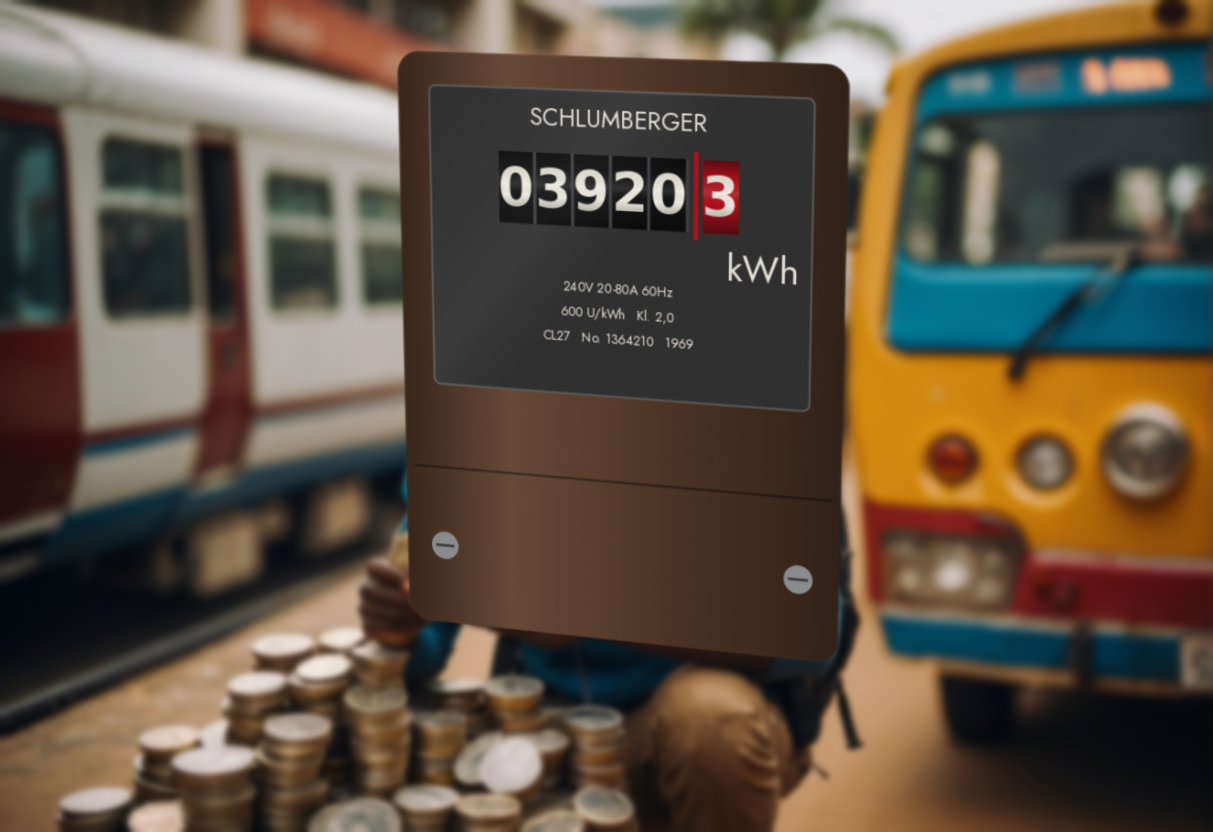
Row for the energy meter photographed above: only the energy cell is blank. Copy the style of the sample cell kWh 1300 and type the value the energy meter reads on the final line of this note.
kWh 3920.3
